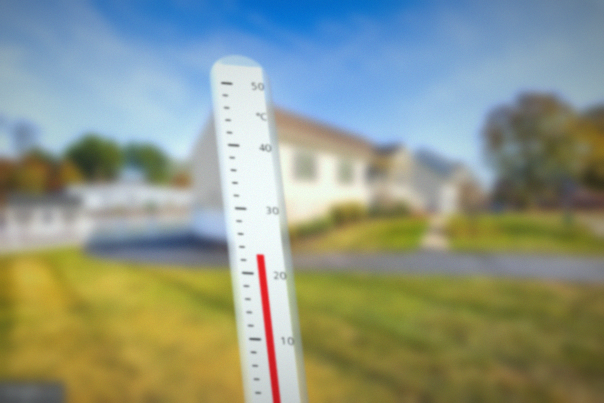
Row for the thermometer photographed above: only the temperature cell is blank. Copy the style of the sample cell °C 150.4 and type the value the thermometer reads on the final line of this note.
°C 23
